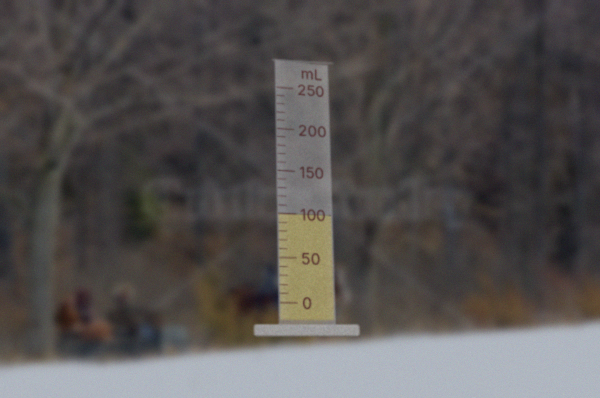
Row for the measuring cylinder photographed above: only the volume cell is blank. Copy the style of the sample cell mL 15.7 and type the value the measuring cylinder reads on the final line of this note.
mL 100
